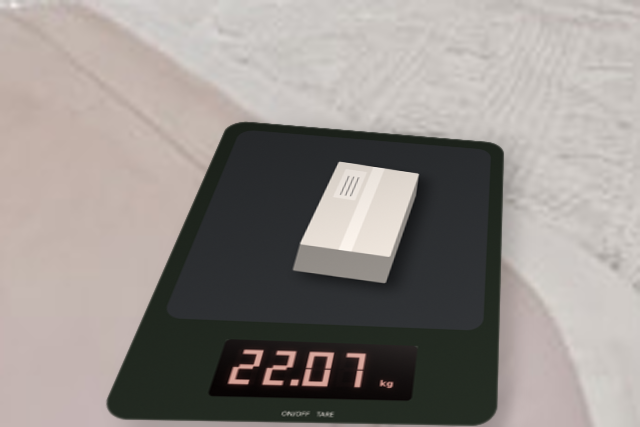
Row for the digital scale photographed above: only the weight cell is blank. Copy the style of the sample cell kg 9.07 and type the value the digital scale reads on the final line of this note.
kg 22.07
